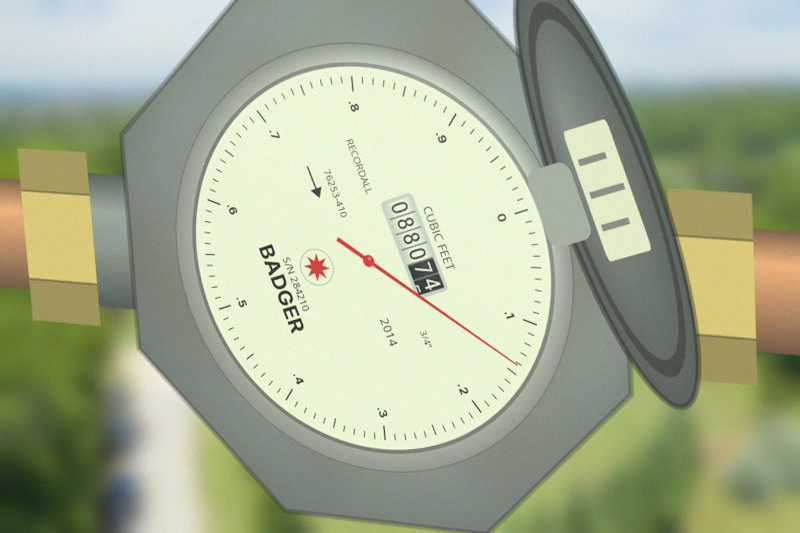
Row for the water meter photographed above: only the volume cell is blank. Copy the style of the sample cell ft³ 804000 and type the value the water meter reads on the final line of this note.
ft³ 88074.14
